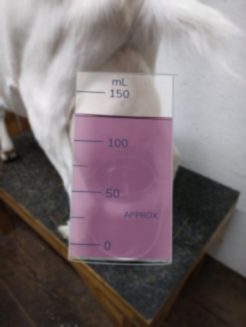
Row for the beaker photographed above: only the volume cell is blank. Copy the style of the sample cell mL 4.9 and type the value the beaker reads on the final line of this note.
mL 125
